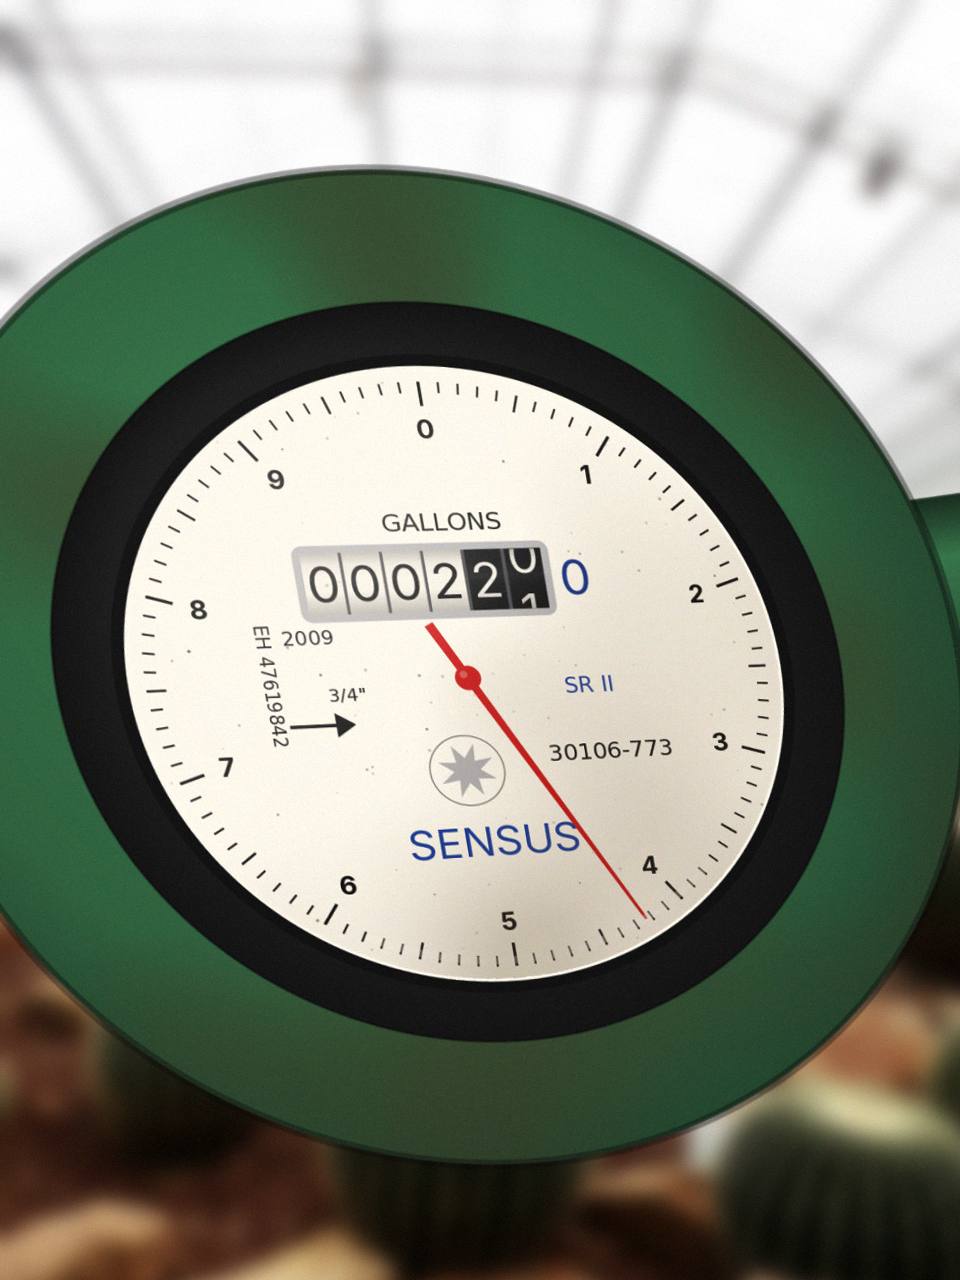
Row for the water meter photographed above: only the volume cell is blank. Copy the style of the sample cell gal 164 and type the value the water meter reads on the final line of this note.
gal 2204.2
